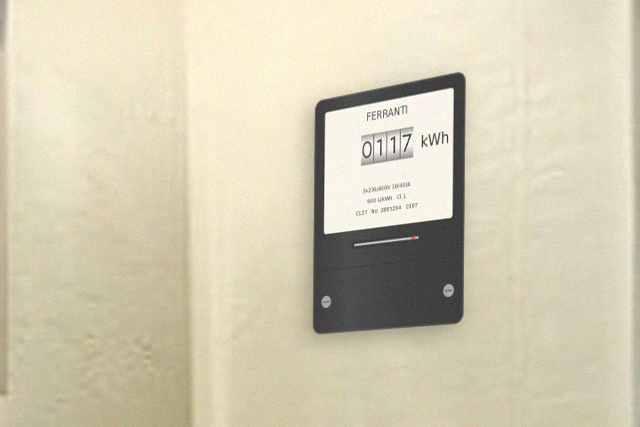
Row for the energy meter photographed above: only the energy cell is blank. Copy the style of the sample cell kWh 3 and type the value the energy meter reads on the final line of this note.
kWh 117
